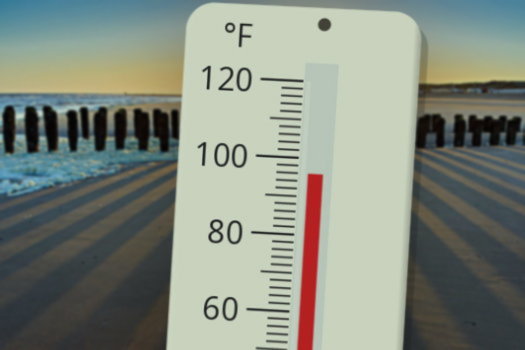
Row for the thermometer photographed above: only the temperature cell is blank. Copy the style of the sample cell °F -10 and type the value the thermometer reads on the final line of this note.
°F 96
